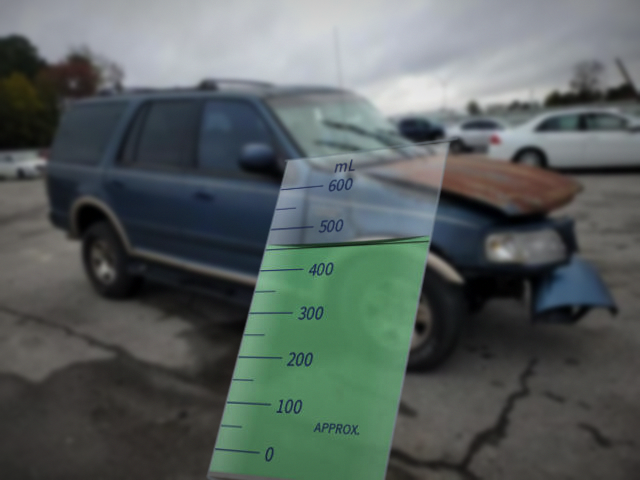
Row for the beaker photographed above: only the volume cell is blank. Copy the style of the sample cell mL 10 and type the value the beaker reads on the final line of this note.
mL 450
